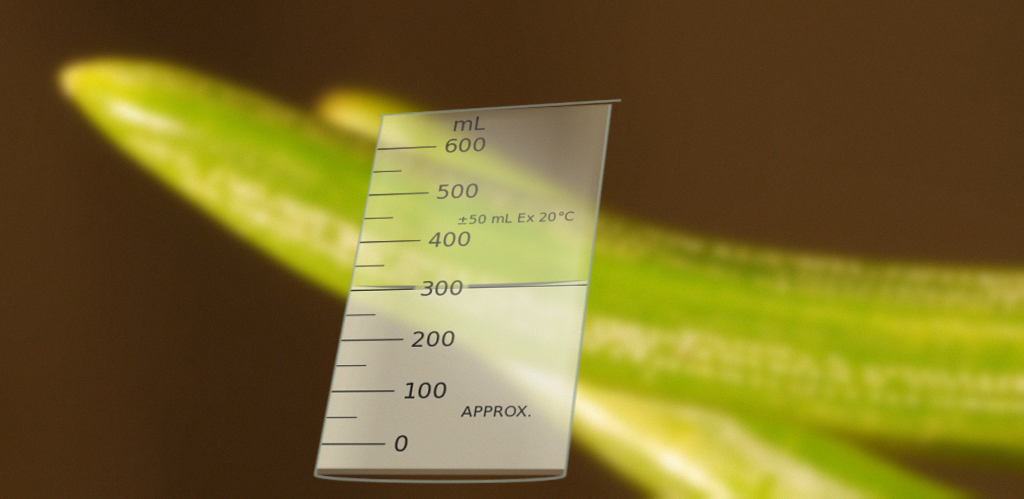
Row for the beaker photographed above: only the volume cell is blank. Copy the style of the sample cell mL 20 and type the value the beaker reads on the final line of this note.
mL 300
